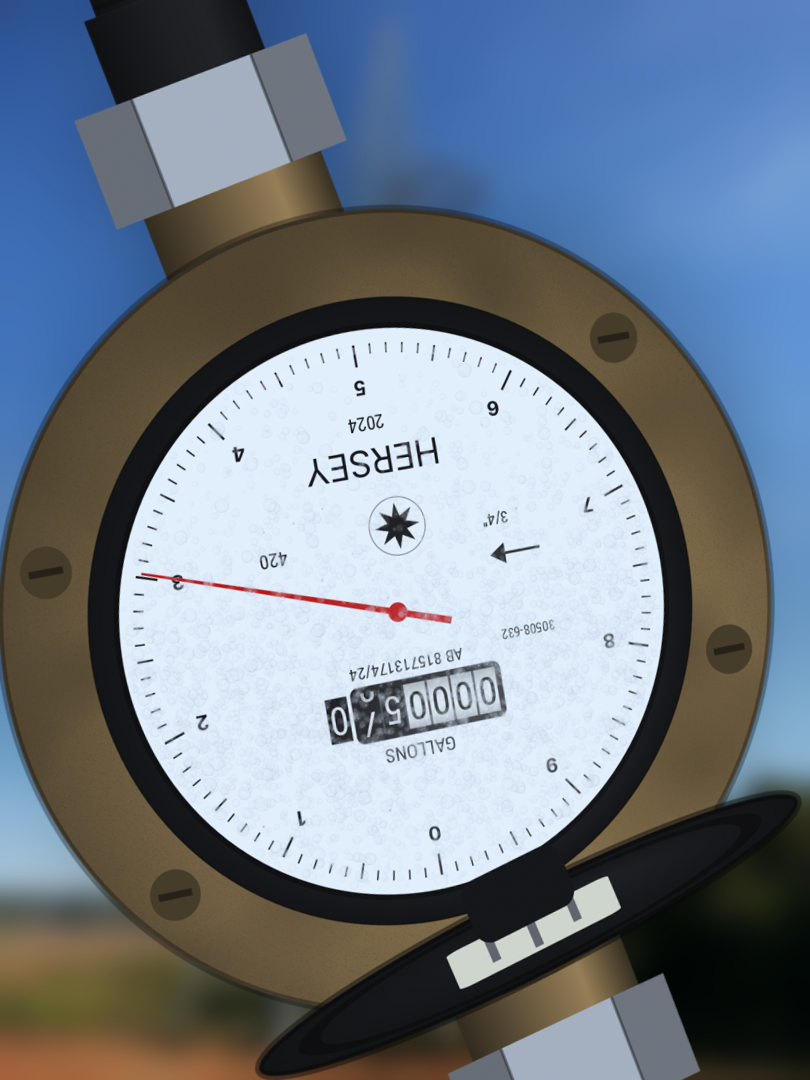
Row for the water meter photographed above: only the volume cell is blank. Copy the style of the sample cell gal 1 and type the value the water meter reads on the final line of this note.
gal 573.0
